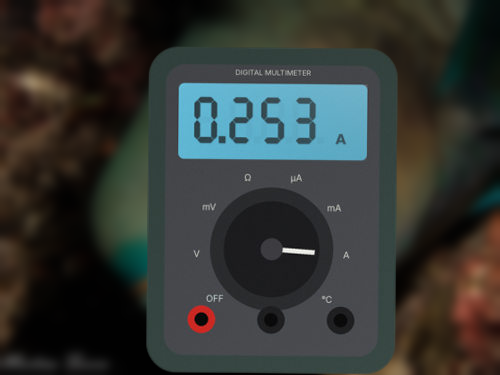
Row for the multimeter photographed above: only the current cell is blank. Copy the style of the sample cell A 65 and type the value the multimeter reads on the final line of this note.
A 0.253
